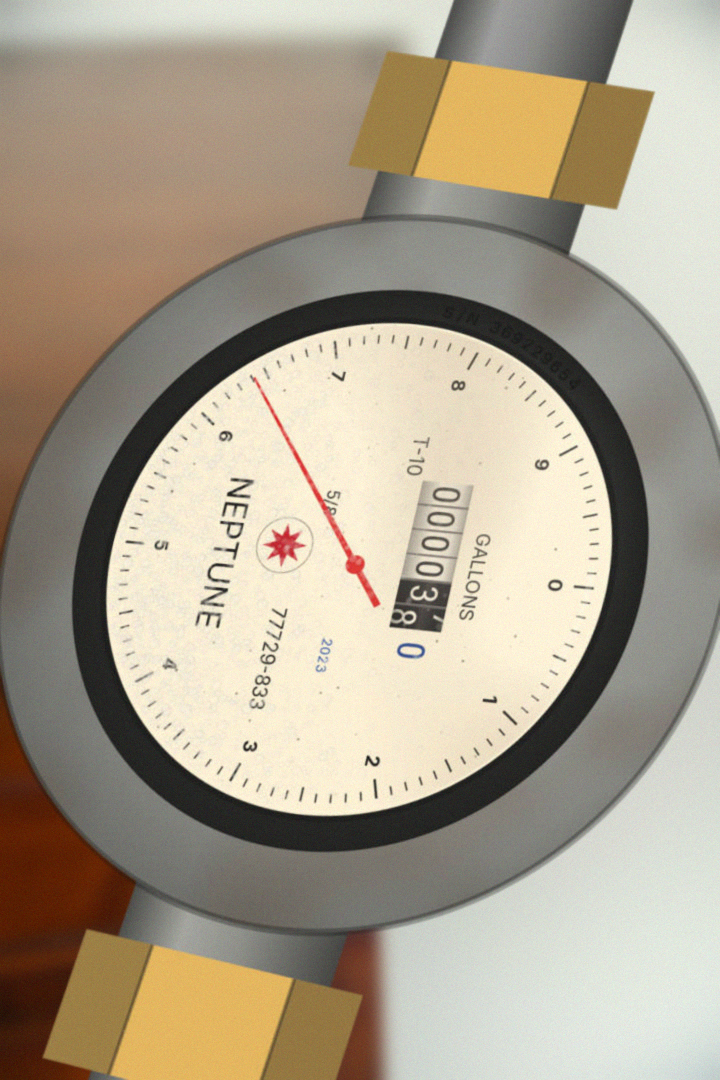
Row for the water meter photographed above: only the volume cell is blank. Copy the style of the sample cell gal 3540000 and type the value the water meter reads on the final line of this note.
gal 376.4
